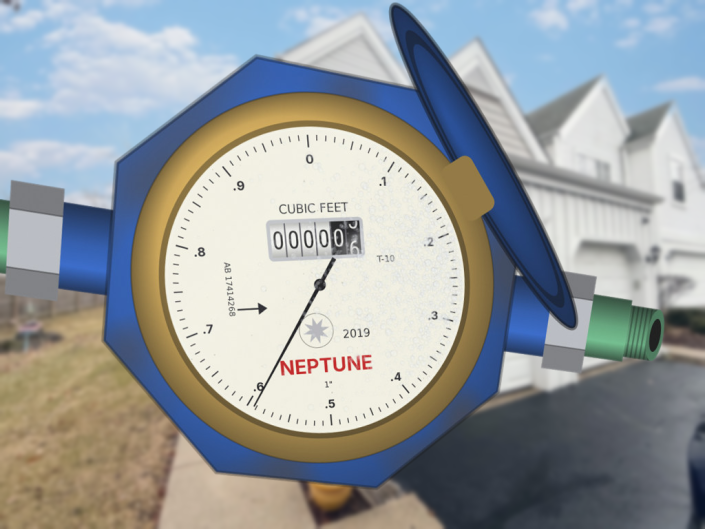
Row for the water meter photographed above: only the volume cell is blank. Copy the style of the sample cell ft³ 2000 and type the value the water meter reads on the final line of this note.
ft³ 5.59
